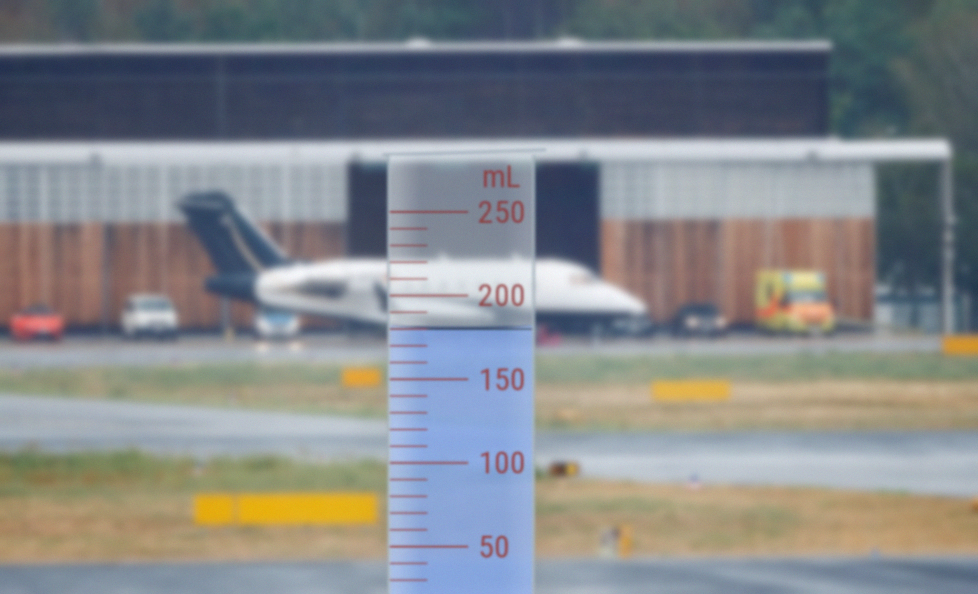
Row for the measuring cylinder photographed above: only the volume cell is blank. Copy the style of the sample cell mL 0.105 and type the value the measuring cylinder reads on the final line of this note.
mL 180
